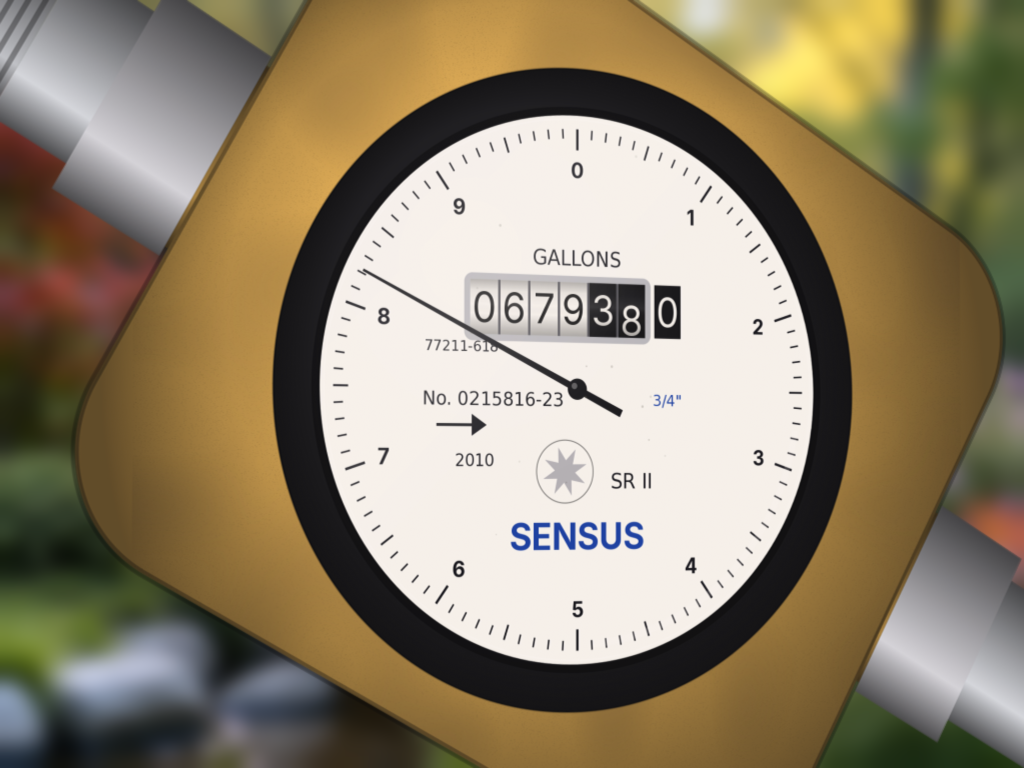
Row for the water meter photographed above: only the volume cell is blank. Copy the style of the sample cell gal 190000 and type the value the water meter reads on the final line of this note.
gal 679378.2
